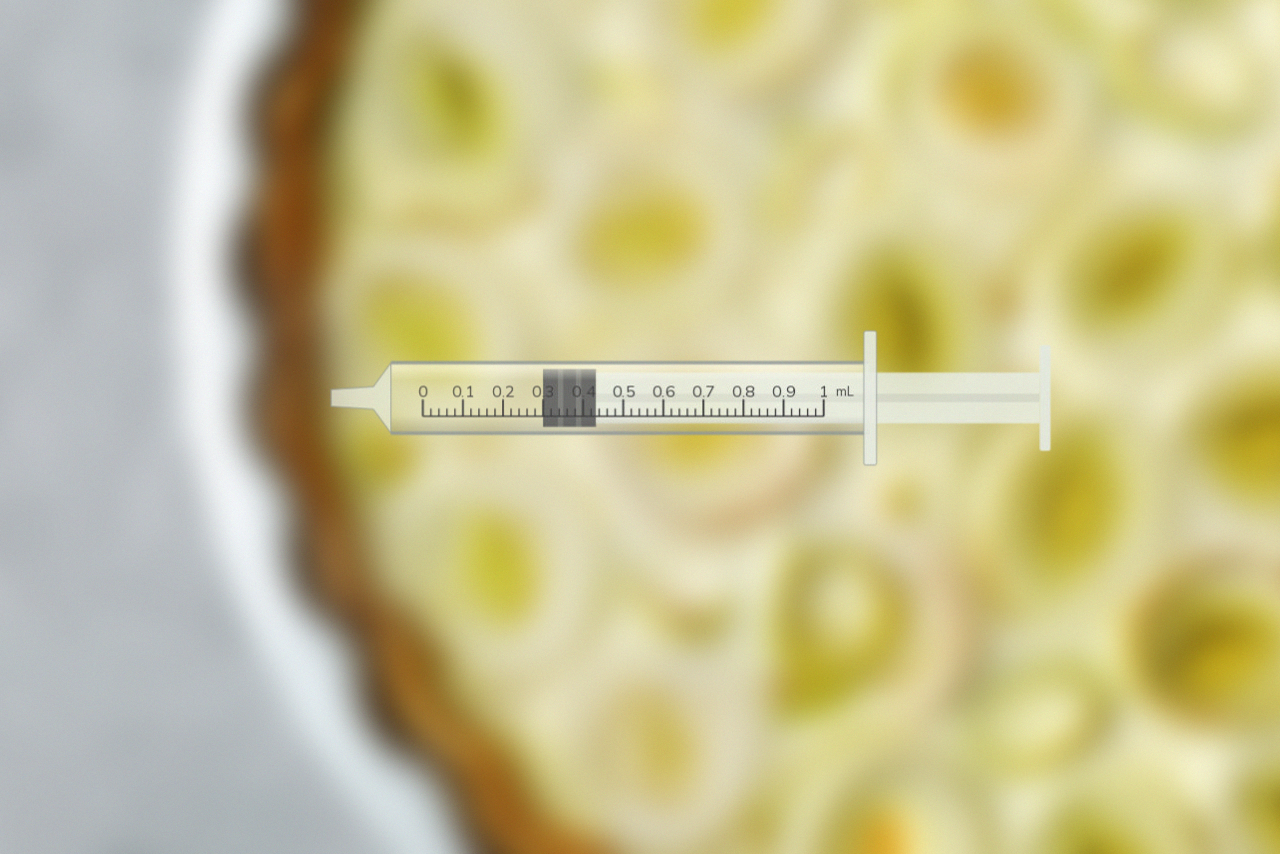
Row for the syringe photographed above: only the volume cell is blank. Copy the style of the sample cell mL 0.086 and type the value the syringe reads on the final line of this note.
mL 0.3
